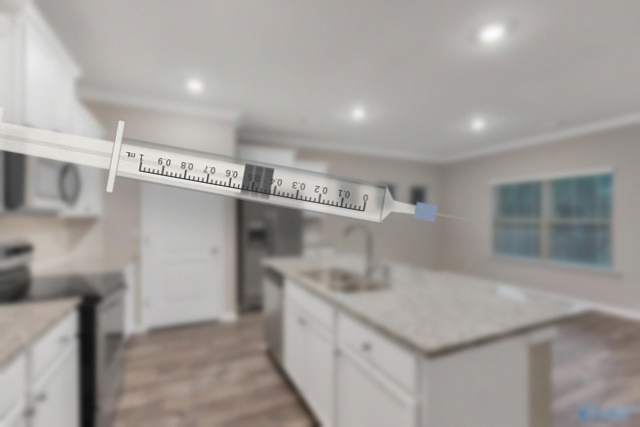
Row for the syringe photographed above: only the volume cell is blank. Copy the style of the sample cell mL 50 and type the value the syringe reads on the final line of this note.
mL 0.42
